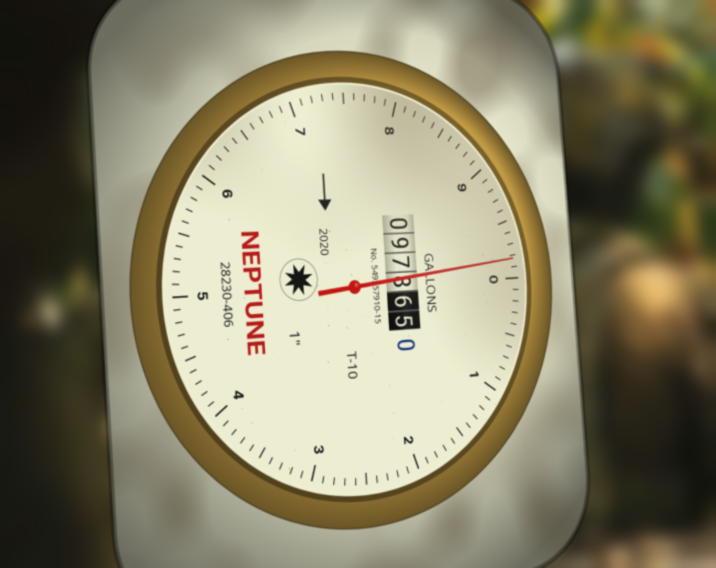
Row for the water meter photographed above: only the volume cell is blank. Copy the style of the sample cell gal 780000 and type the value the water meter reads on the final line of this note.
gal 978649.8
